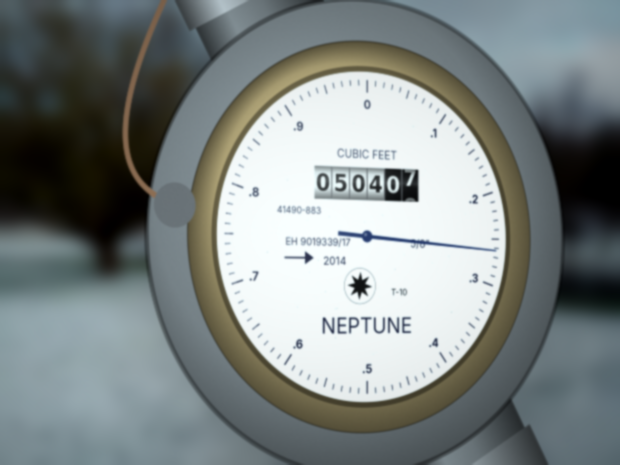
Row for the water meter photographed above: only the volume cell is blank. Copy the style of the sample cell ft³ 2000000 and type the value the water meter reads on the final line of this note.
ft³ 50407.26
